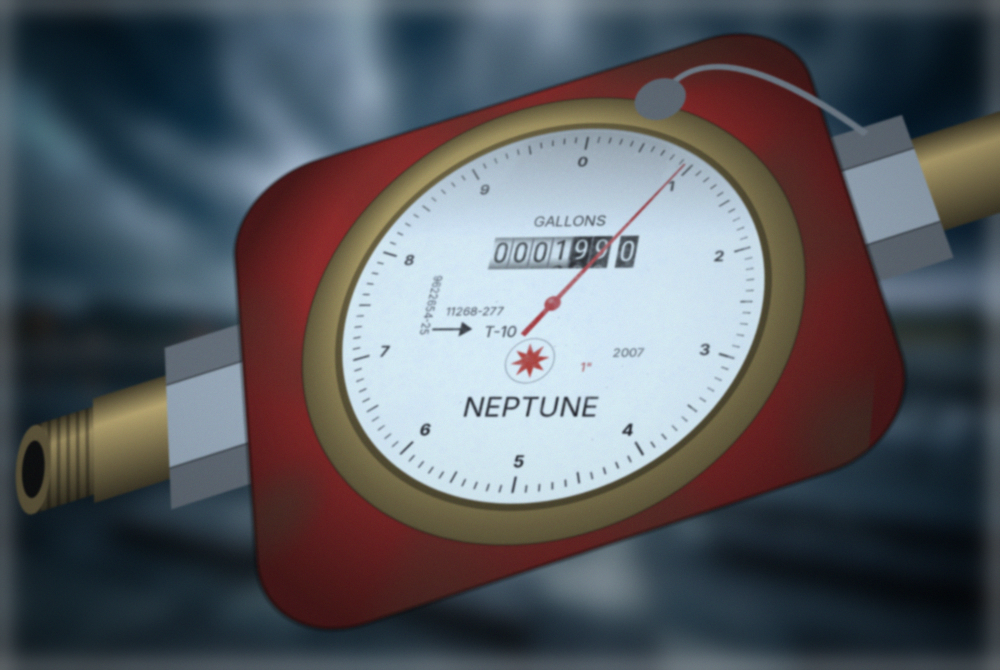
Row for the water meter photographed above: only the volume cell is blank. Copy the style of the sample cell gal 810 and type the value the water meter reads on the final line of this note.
gal 1990.9
